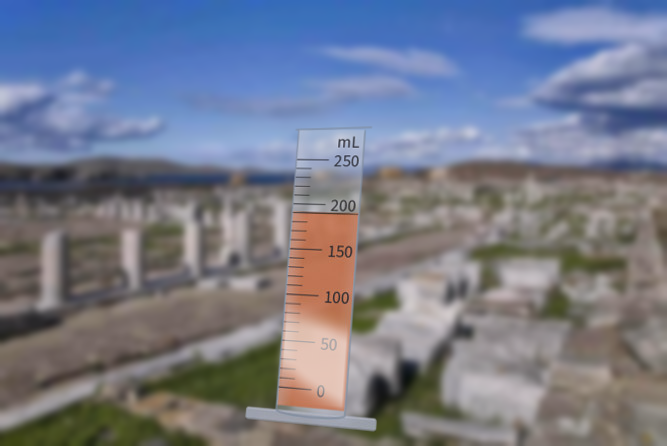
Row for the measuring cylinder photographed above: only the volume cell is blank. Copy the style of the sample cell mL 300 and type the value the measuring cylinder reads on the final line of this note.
mL 190
